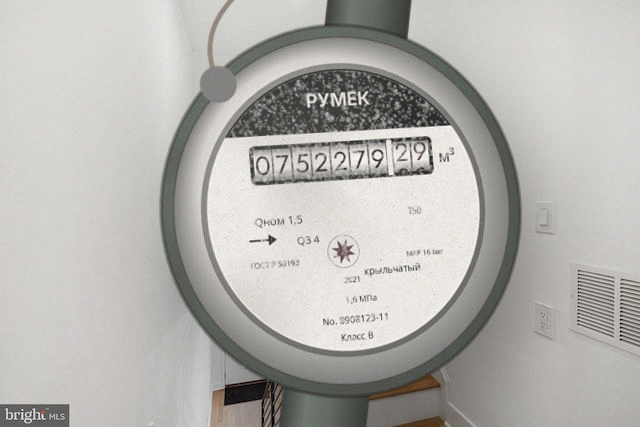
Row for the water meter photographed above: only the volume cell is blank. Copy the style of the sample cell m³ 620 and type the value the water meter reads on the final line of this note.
m³ 752279.29
